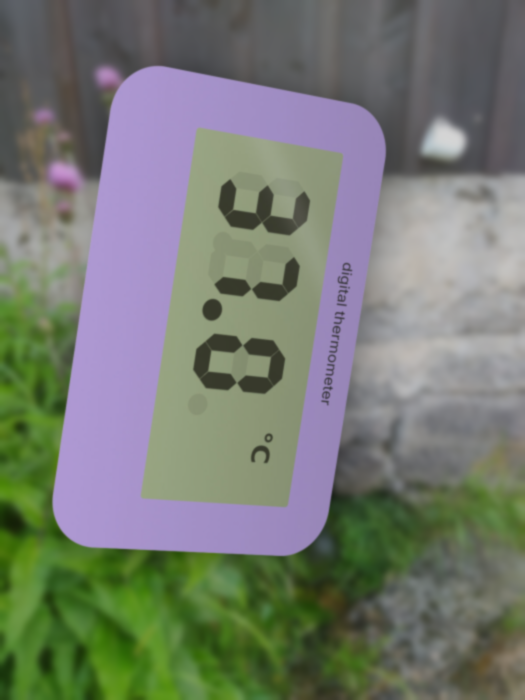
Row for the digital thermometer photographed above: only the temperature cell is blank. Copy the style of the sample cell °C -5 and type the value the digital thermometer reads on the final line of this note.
°C 37.0
